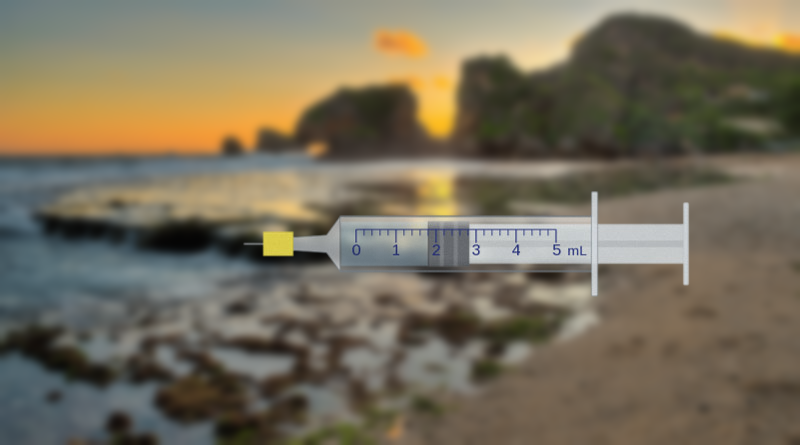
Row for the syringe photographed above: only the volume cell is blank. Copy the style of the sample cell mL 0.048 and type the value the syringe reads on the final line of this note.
mL 1.8
